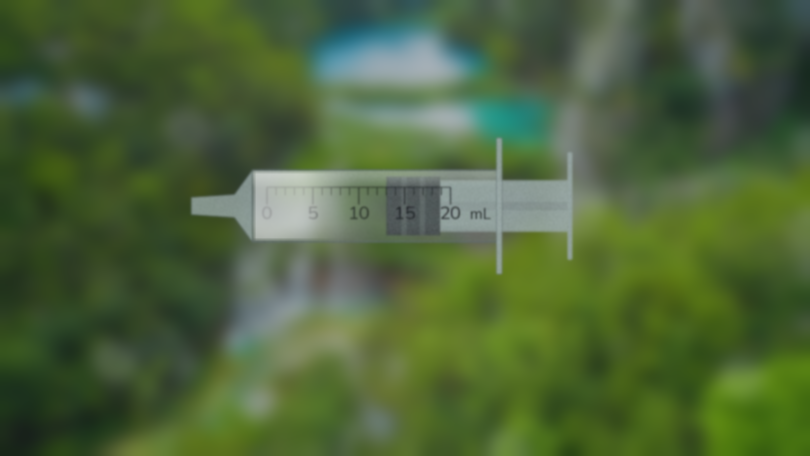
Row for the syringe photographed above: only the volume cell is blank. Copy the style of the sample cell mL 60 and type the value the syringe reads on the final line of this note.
mL 13
